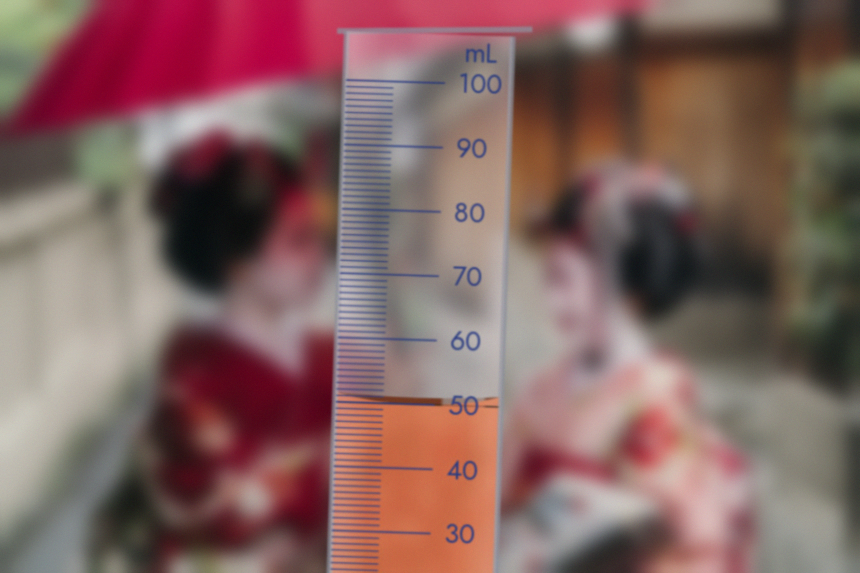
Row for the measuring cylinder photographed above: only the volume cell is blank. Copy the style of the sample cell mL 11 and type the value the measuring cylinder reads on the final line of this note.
mL 50
